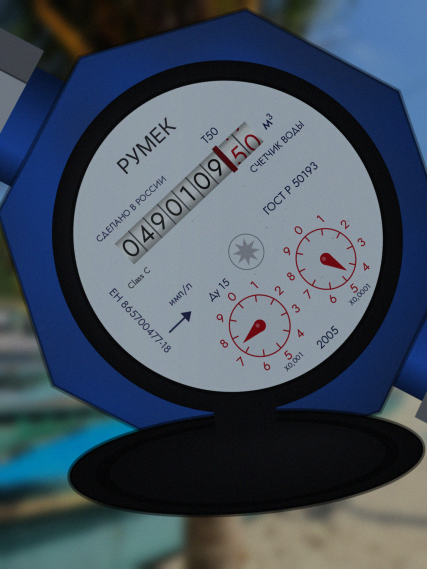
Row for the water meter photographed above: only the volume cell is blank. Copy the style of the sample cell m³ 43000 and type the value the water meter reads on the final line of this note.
m³ 490109.4974
